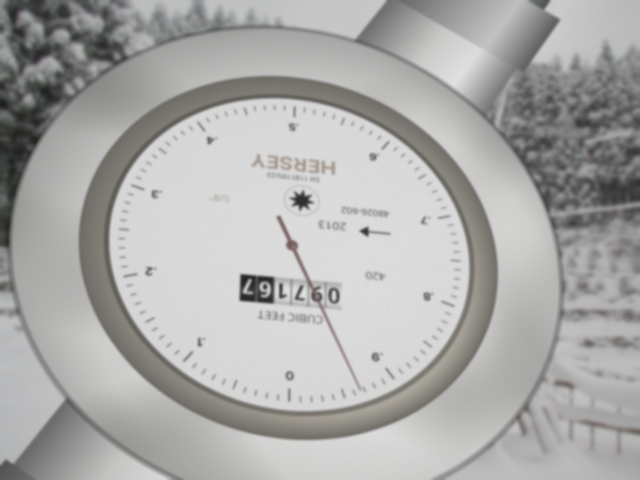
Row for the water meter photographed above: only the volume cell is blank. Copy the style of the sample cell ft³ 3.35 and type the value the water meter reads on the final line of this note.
ft³ 97166.93
